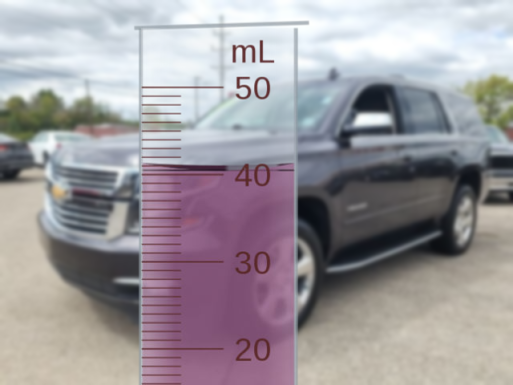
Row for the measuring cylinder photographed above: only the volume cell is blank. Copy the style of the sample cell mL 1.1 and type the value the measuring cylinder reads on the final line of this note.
mL 40.5
